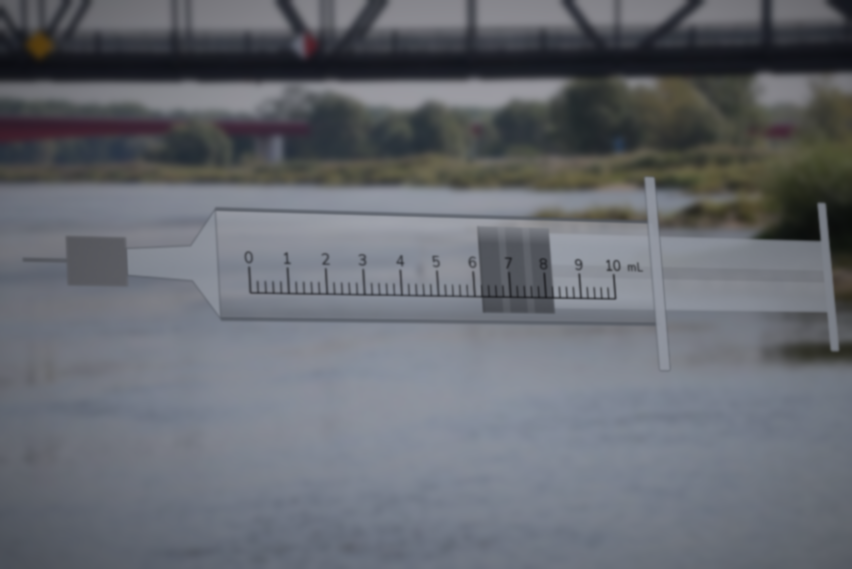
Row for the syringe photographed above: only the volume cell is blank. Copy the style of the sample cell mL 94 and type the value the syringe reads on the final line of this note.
mL 6.2
